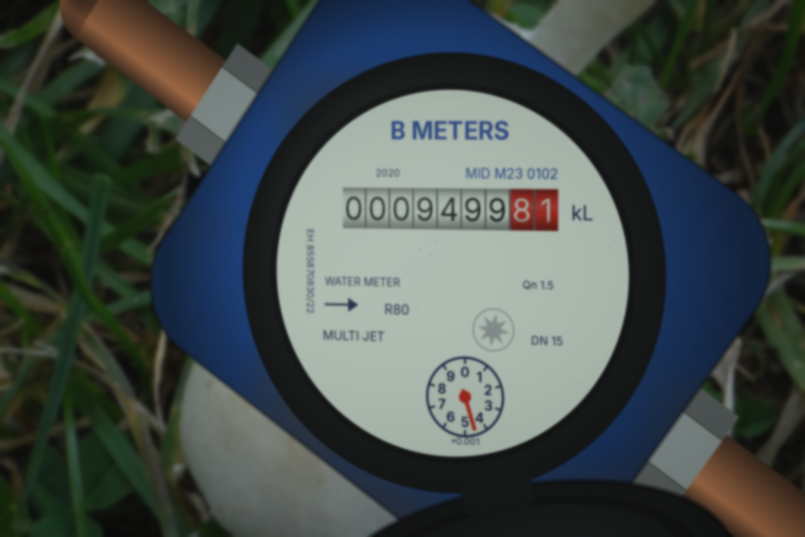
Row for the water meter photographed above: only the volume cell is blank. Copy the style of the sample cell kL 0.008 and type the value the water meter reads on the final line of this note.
kL 9499.814
